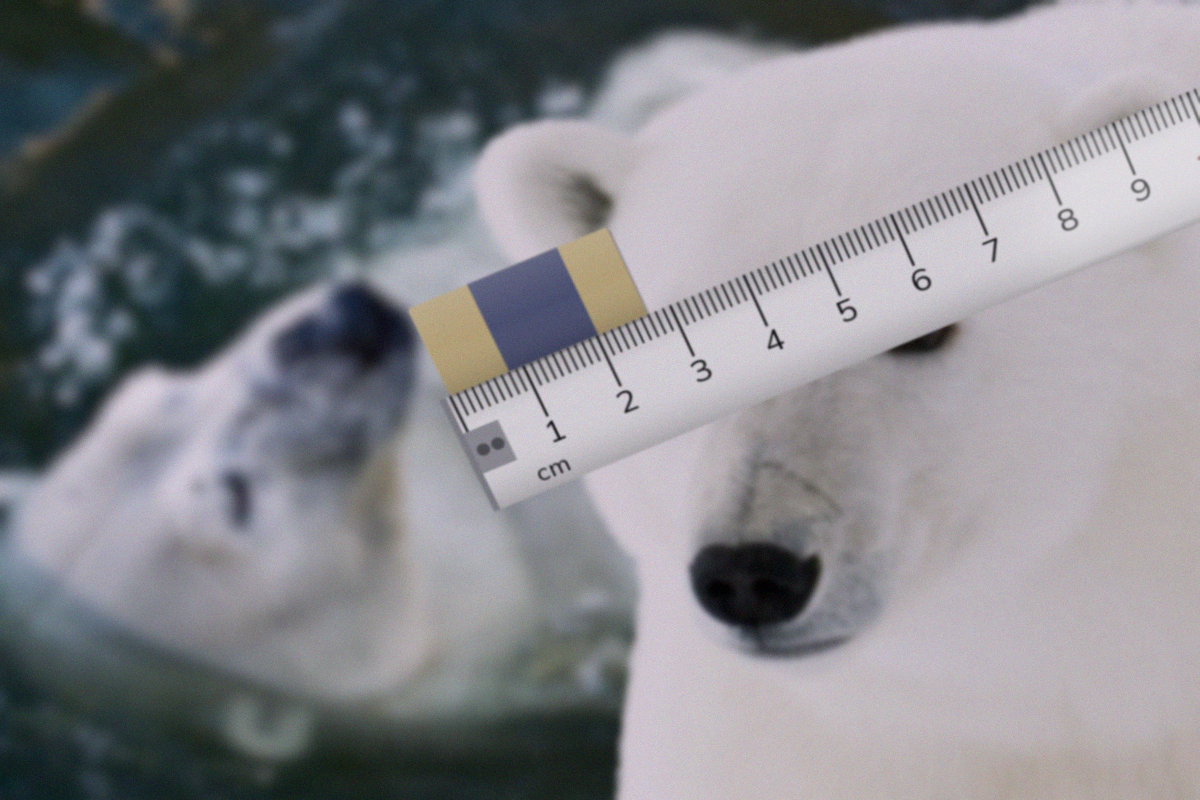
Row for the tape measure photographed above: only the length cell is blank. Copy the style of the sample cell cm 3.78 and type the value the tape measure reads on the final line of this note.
cm 2.7
